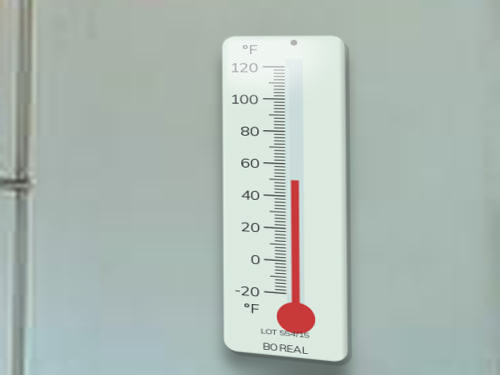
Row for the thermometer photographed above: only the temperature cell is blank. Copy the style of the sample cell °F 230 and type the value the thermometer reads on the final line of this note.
°F 50
